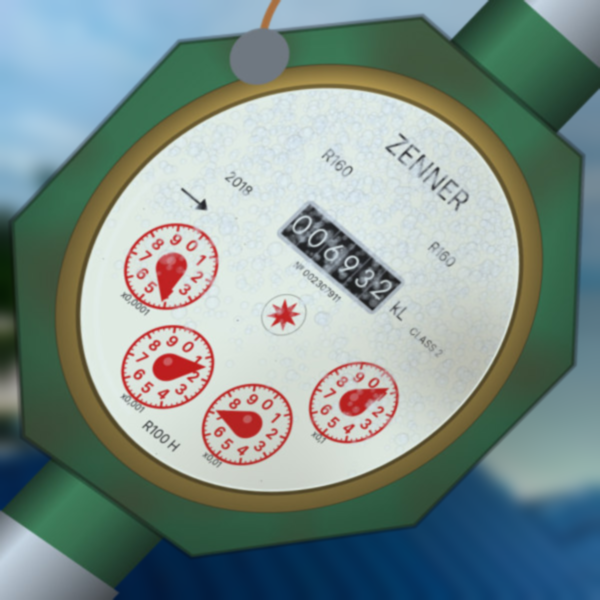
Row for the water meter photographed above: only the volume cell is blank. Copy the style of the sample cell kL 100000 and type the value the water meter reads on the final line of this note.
kL 6932.0714
